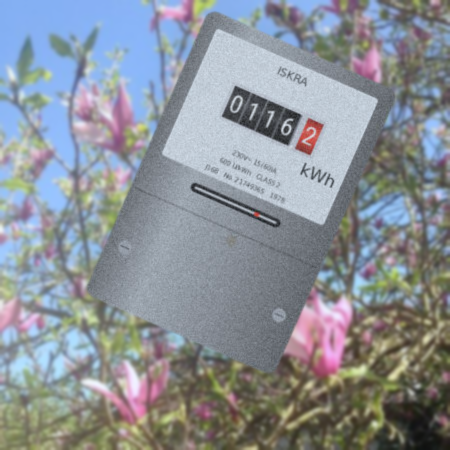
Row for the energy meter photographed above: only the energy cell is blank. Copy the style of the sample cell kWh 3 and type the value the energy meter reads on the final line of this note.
kWh 116.2
